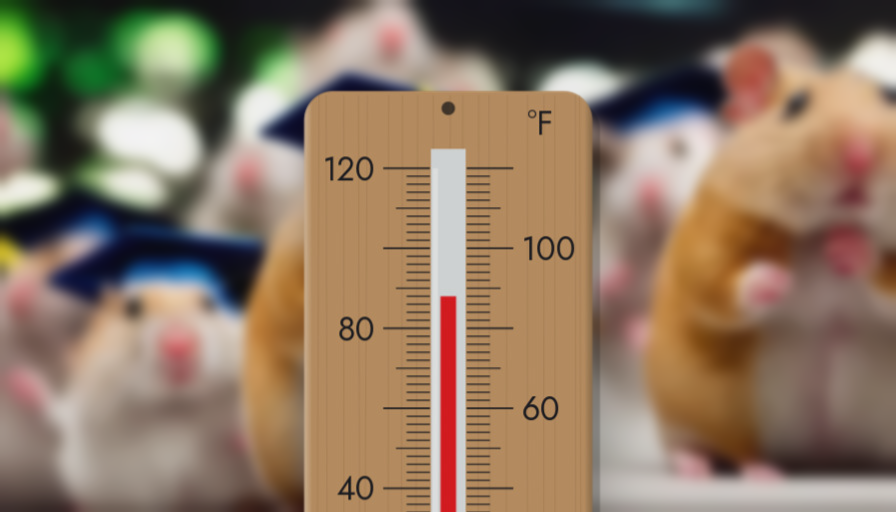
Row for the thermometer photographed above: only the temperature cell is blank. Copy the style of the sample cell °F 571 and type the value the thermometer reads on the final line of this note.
°F 88
